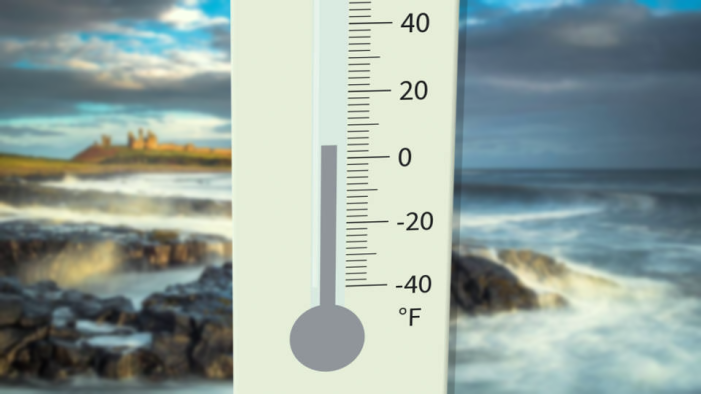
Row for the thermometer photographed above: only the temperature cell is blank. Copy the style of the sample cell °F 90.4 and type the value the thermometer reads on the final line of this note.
°F 4
